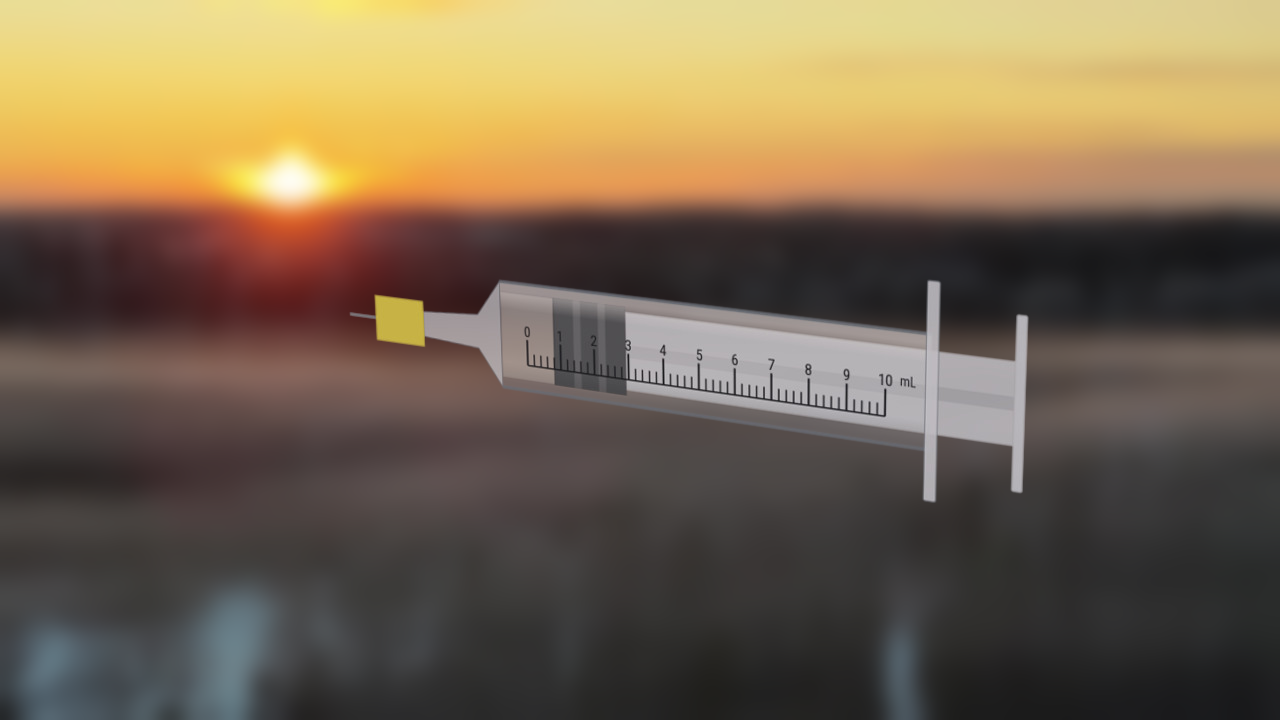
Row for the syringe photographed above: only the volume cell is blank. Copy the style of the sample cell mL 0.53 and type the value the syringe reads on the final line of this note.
mL 0.8
